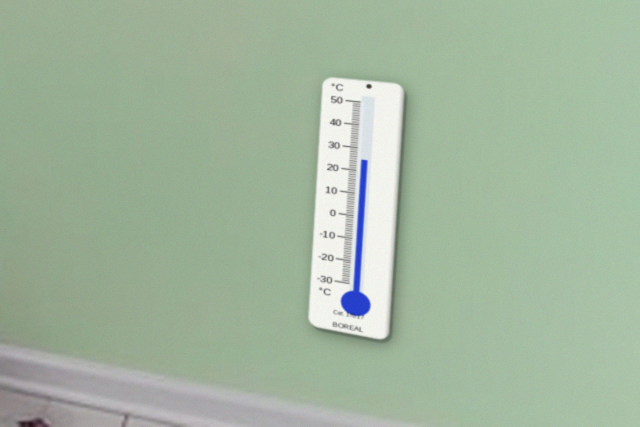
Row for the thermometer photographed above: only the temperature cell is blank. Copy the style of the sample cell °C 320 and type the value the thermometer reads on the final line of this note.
°C 25
